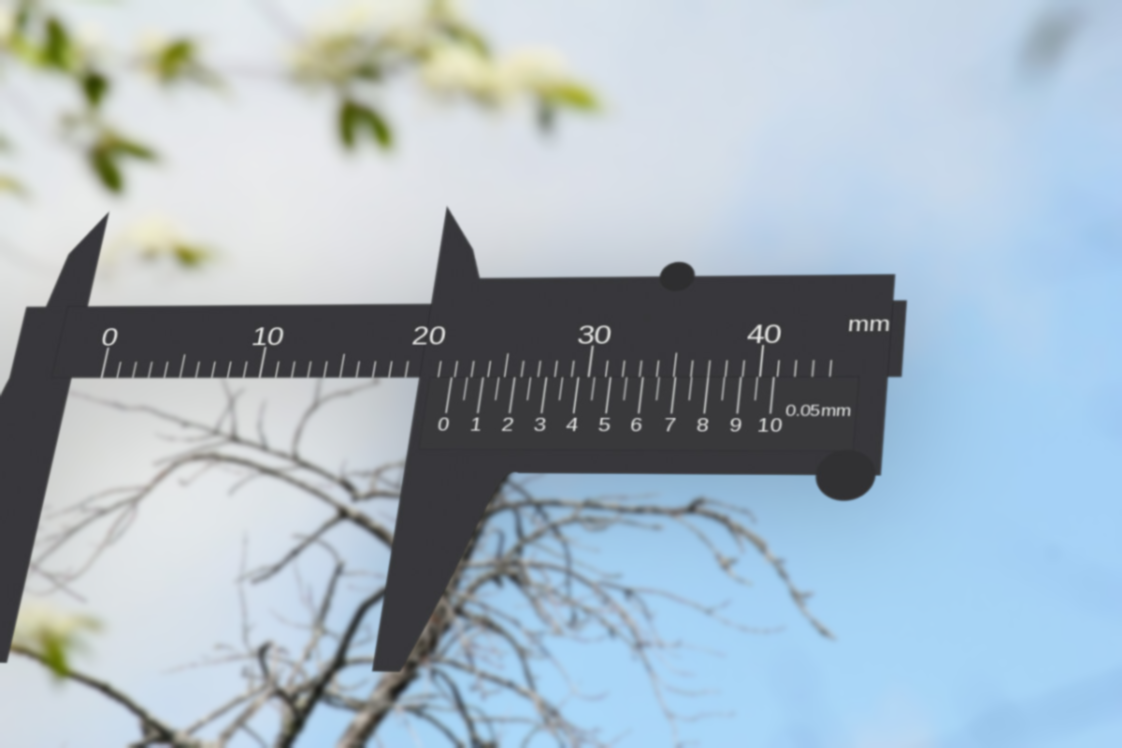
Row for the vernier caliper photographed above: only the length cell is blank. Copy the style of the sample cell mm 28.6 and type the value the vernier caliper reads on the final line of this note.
mm 21.8
